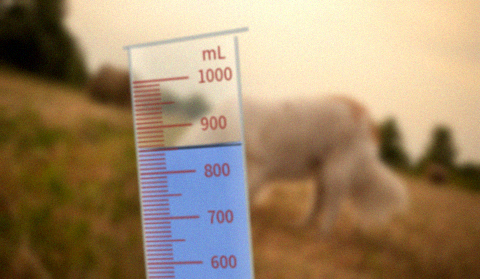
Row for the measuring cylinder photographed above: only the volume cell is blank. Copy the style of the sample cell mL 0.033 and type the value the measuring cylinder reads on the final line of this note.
mL 850
